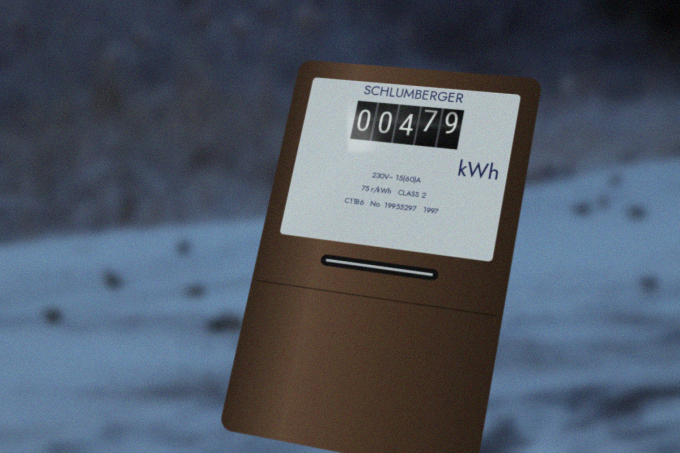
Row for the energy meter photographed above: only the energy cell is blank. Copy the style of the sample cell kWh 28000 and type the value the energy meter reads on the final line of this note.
kWh 479
